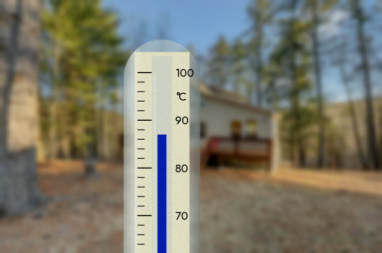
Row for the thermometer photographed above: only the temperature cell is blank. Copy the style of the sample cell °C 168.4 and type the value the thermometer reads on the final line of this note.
°C 87
